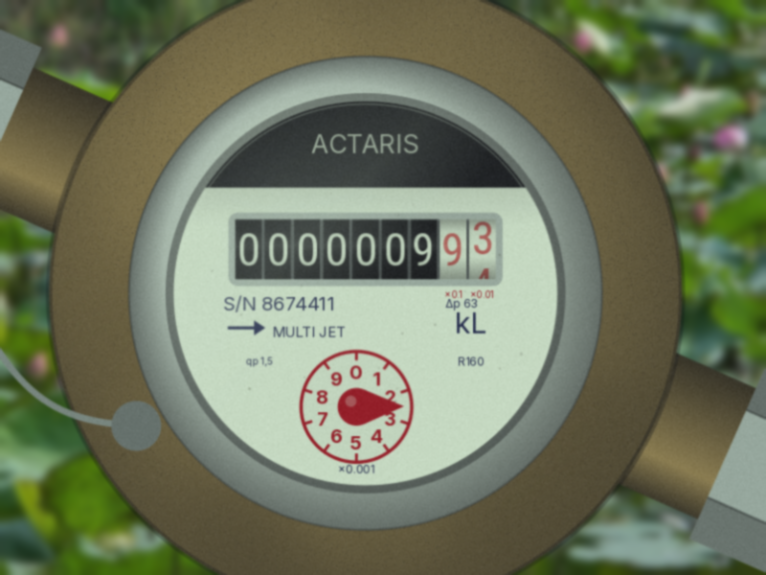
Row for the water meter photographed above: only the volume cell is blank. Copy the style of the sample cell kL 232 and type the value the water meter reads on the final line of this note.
kL 9.932
